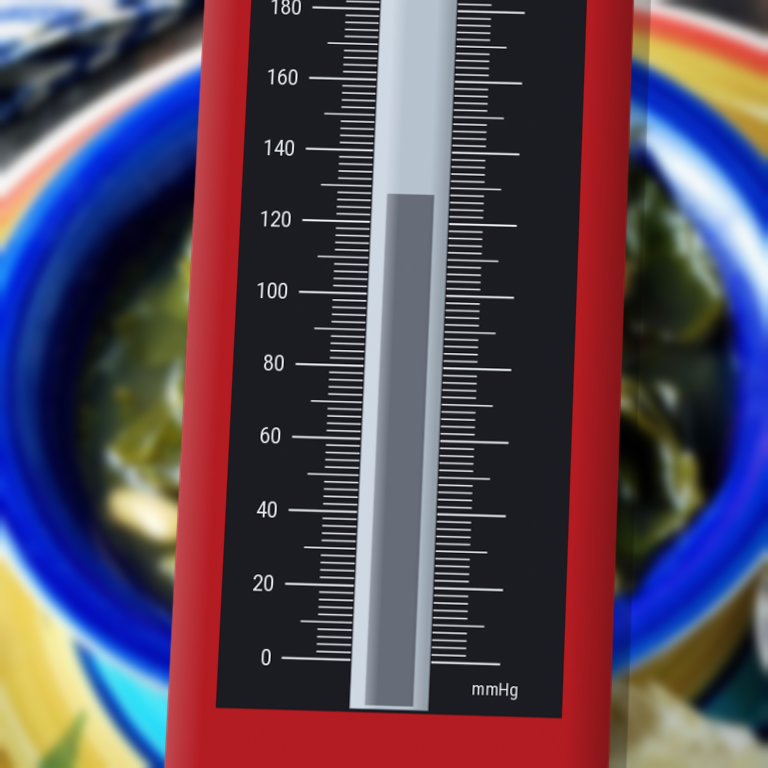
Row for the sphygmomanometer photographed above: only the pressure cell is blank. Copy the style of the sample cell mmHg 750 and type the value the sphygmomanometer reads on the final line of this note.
mmHg 128
